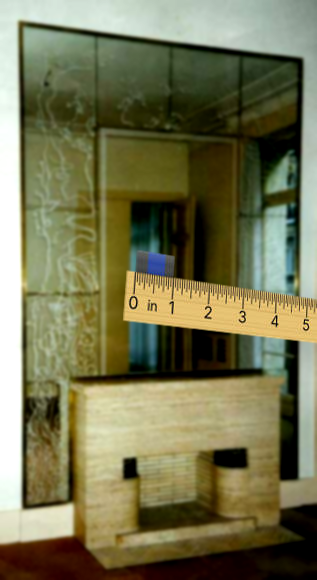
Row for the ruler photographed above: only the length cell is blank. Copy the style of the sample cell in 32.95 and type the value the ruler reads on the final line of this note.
in 1
